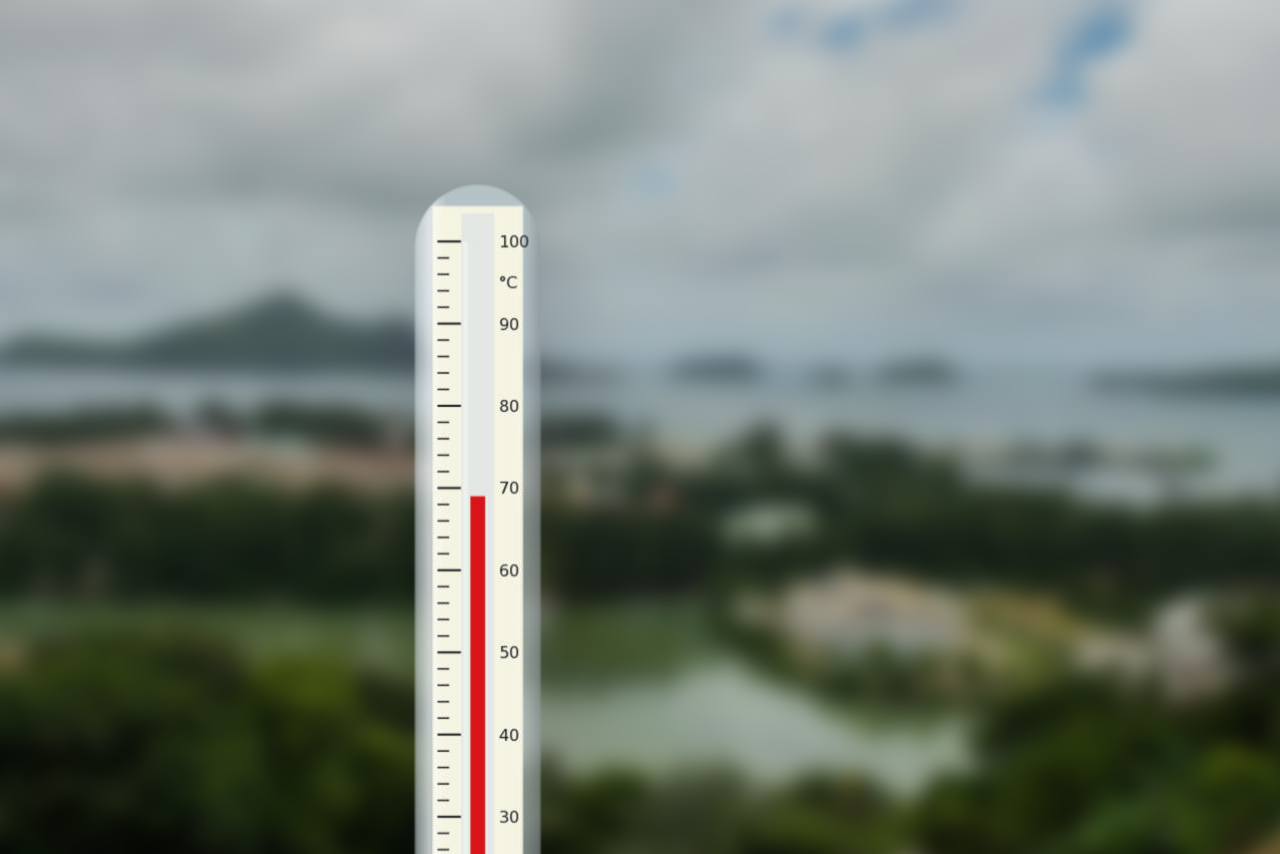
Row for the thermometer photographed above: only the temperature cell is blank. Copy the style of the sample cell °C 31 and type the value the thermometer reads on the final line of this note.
°C 69
